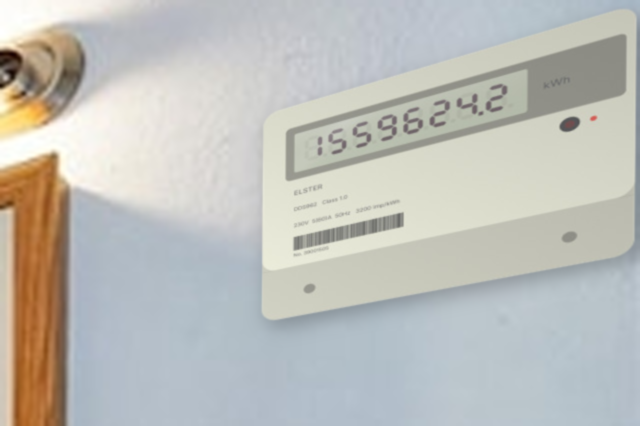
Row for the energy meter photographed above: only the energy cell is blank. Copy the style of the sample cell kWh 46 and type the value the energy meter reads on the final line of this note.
kWh 1559624.2
